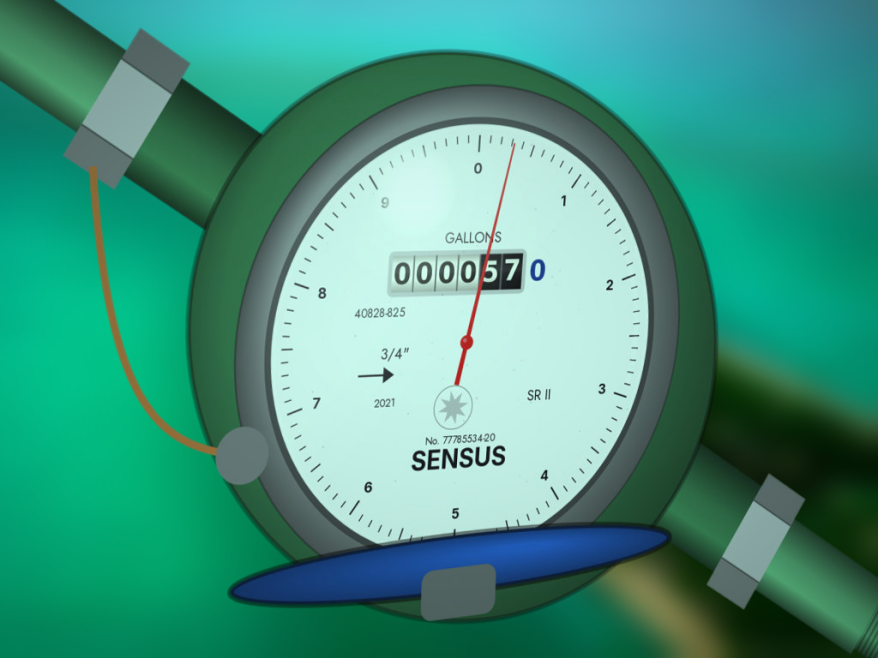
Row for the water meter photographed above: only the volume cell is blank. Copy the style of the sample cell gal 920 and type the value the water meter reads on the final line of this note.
gal 570.3
